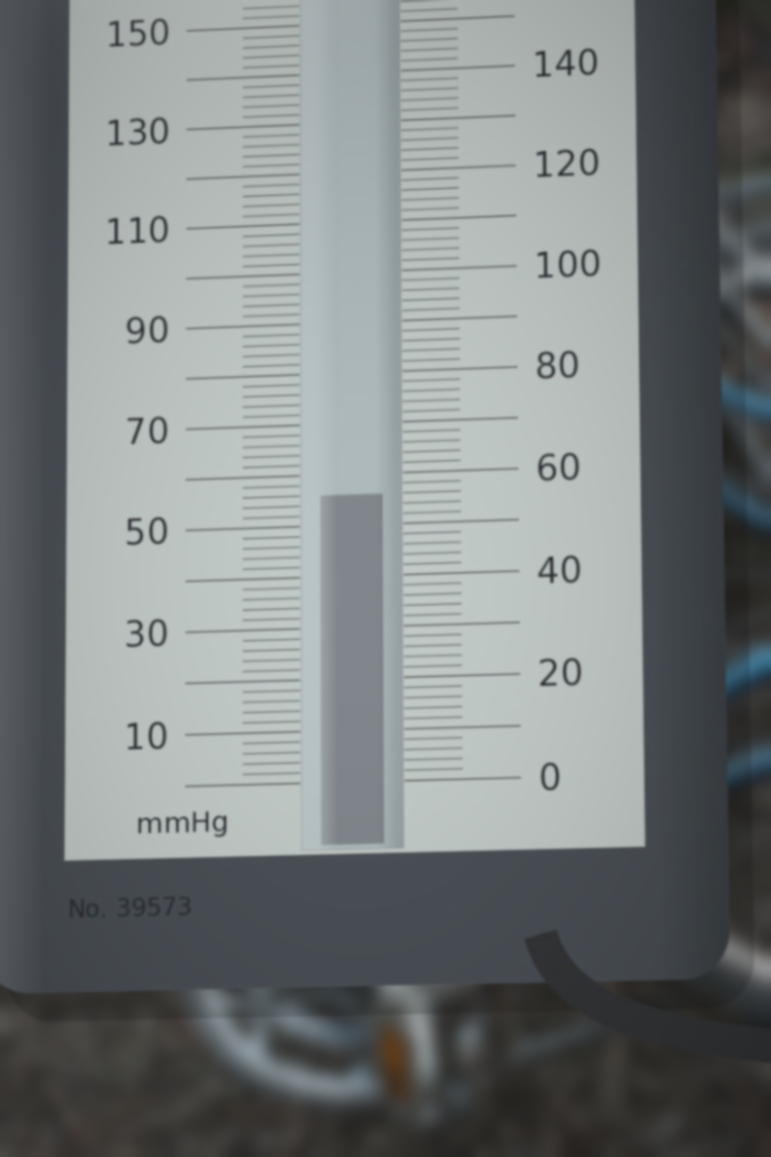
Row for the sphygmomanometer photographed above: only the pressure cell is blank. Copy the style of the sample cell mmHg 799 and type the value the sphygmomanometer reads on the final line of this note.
mmHg 56
